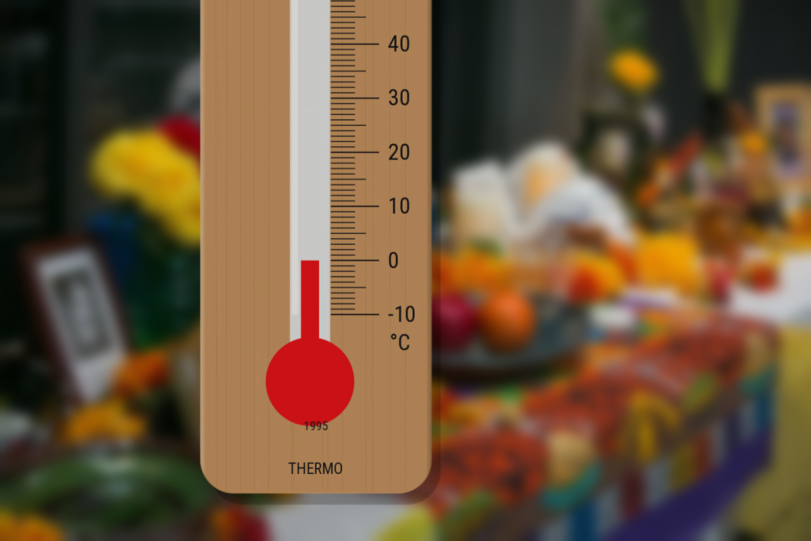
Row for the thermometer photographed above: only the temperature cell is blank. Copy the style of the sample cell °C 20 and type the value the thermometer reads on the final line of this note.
°C 0
